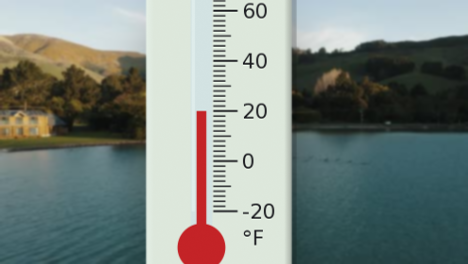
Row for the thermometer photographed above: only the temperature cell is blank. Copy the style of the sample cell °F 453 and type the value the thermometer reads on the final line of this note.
°F 20
